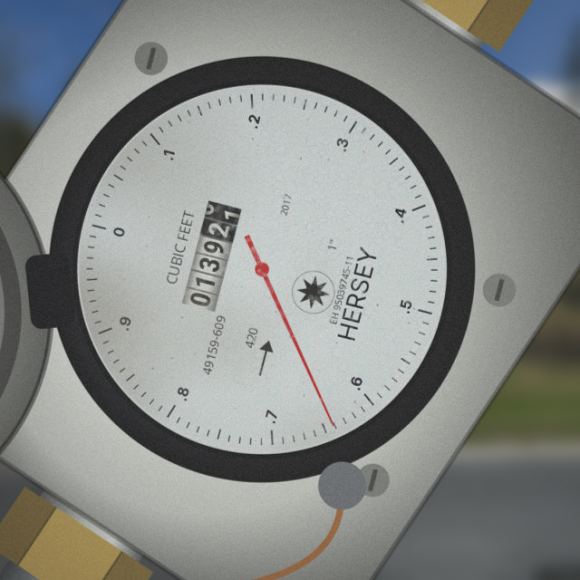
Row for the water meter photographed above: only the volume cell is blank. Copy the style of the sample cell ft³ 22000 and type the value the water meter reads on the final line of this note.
ft³ 13920.64
